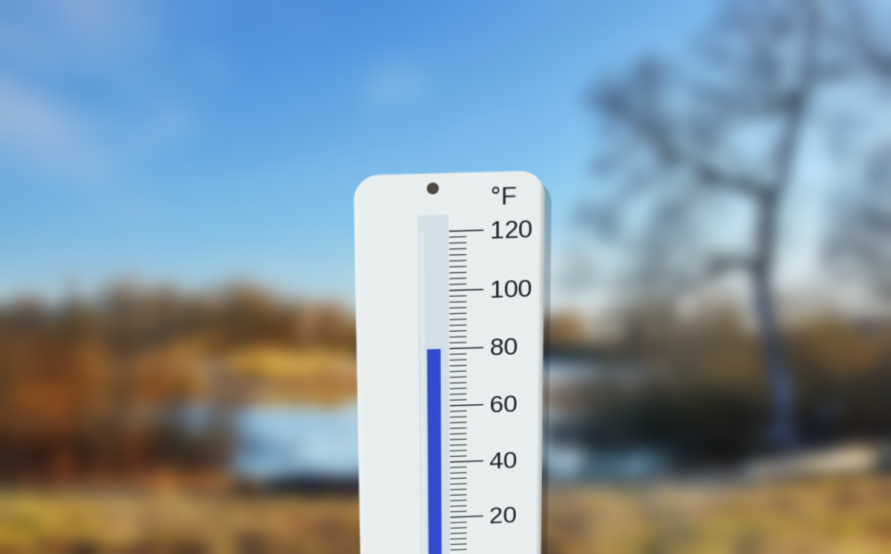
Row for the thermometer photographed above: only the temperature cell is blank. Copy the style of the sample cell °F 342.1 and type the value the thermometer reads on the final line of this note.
°F 80
